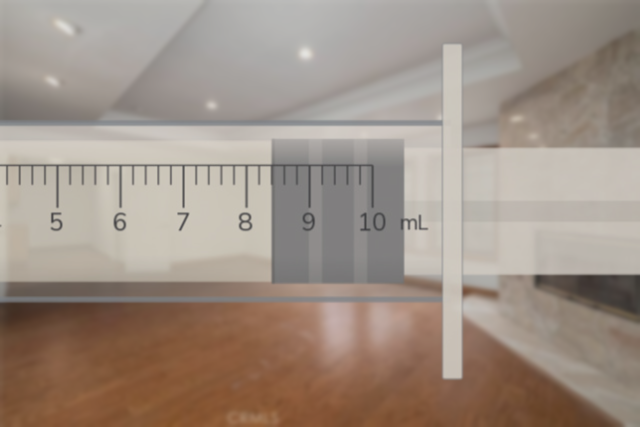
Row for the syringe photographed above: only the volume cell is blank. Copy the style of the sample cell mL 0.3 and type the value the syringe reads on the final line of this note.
mL 8.4
